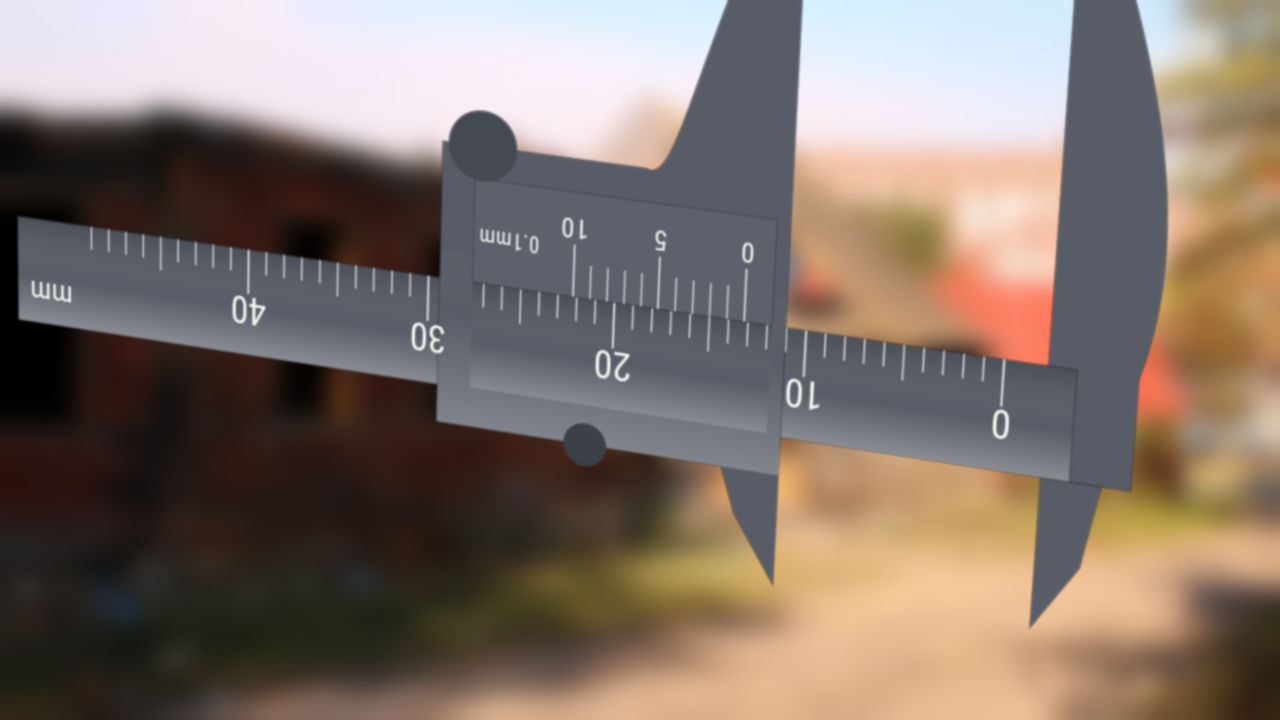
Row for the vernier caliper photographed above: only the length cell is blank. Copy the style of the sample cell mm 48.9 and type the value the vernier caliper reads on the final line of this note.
mm 13.2
